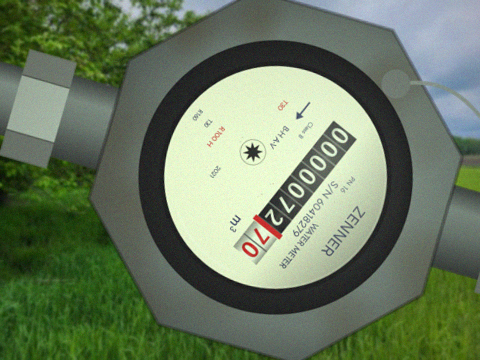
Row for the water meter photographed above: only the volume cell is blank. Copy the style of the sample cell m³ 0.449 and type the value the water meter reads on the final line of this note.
m³ 72.70
